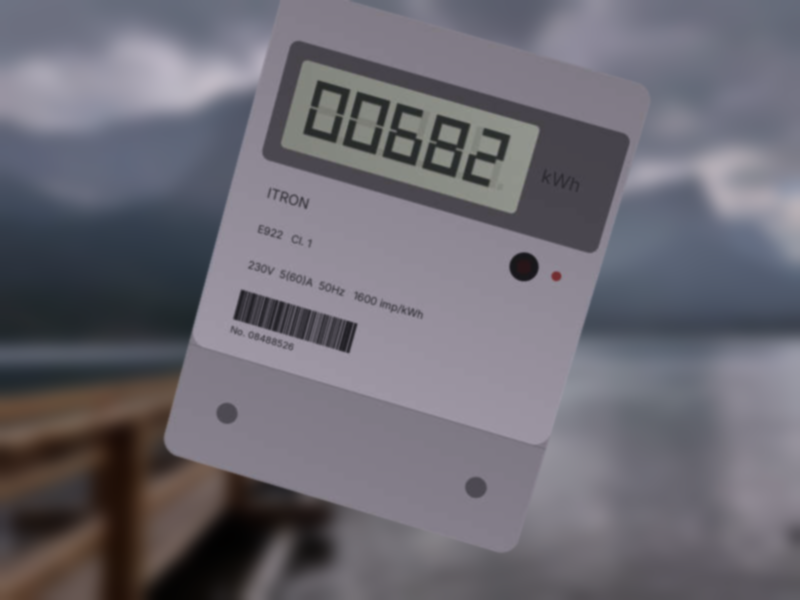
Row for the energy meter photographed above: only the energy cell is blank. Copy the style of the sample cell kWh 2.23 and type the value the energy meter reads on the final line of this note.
kWh 682
